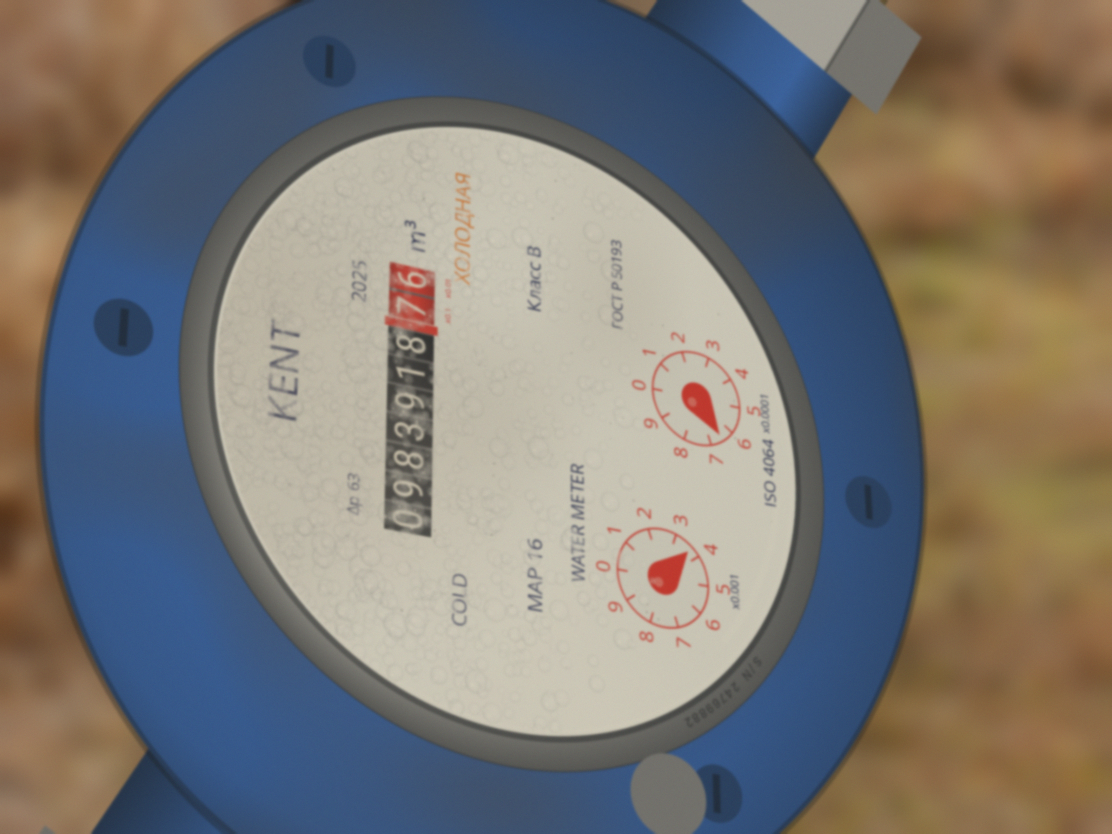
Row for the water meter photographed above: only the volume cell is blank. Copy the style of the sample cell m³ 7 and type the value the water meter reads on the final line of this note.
m³ 983918.7636
